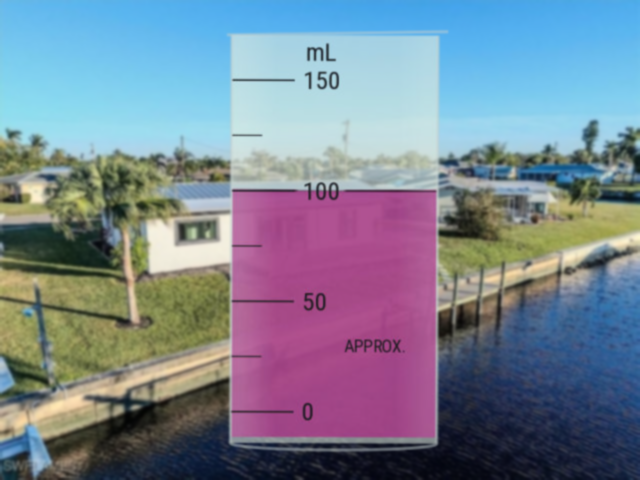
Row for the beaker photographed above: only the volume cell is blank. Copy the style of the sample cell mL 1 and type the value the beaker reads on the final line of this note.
mL 100
